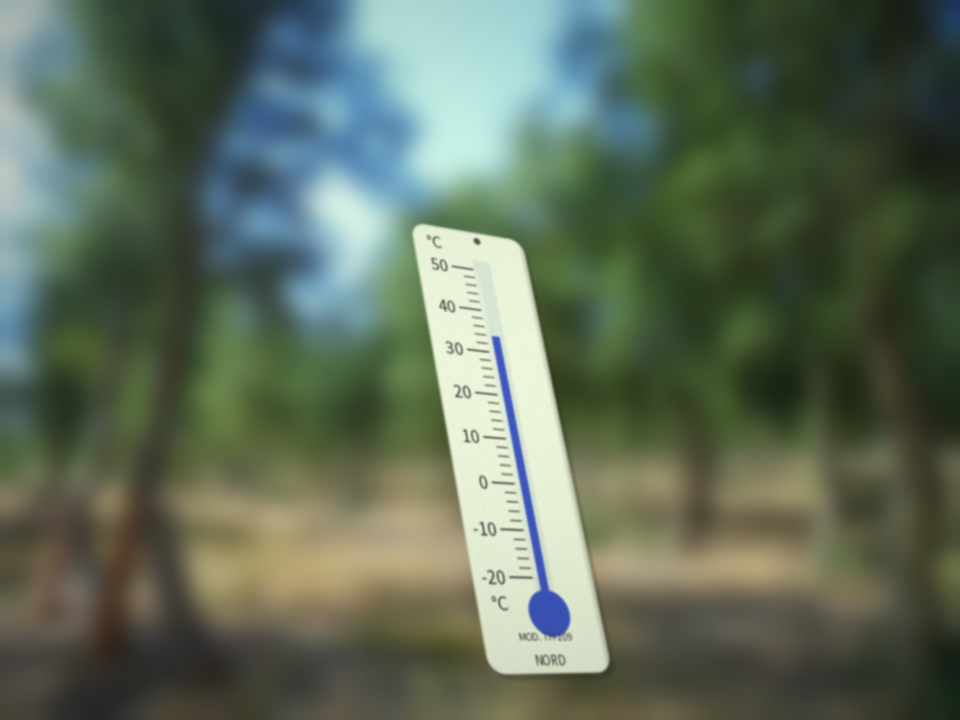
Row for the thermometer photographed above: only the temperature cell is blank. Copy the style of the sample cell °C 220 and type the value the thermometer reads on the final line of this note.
°C 34
